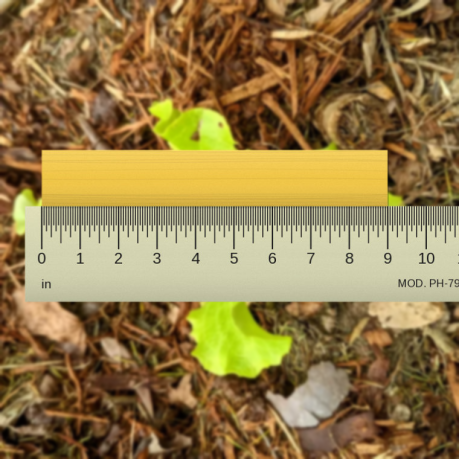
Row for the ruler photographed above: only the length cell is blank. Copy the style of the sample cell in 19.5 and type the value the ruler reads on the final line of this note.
in 9
